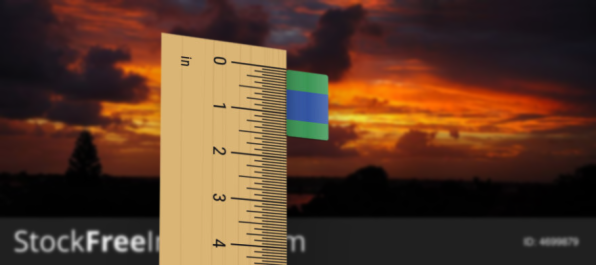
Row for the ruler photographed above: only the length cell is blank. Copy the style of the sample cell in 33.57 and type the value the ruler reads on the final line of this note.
in 1.5
